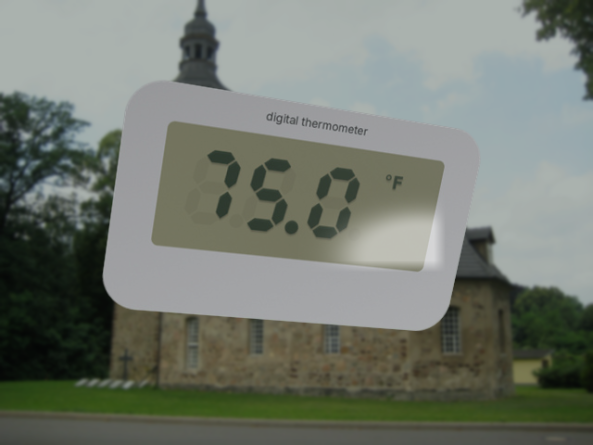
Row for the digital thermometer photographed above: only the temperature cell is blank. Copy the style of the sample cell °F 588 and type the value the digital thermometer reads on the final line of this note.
°F 75.0
